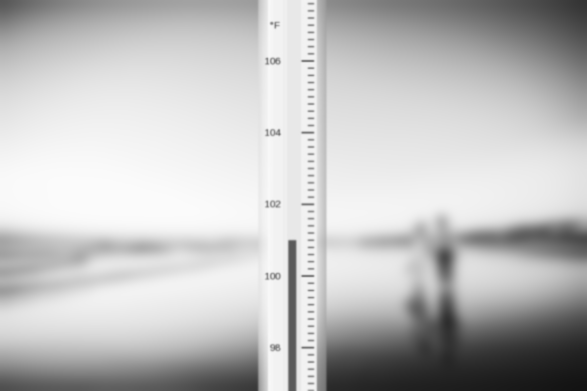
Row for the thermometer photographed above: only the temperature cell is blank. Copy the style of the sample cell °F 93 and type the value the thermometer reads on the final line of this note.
°F 101
